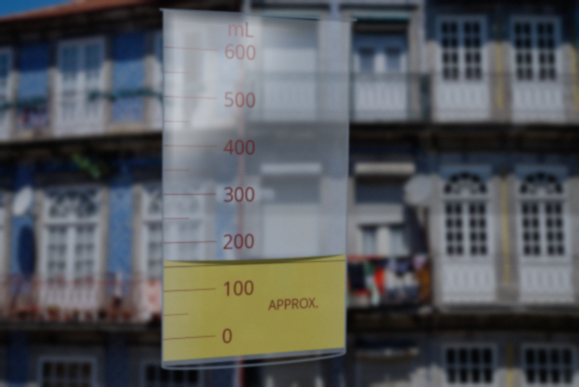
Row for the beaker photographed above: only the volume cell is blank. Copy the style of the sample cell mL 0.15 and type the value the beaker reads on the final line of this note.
mL 150
